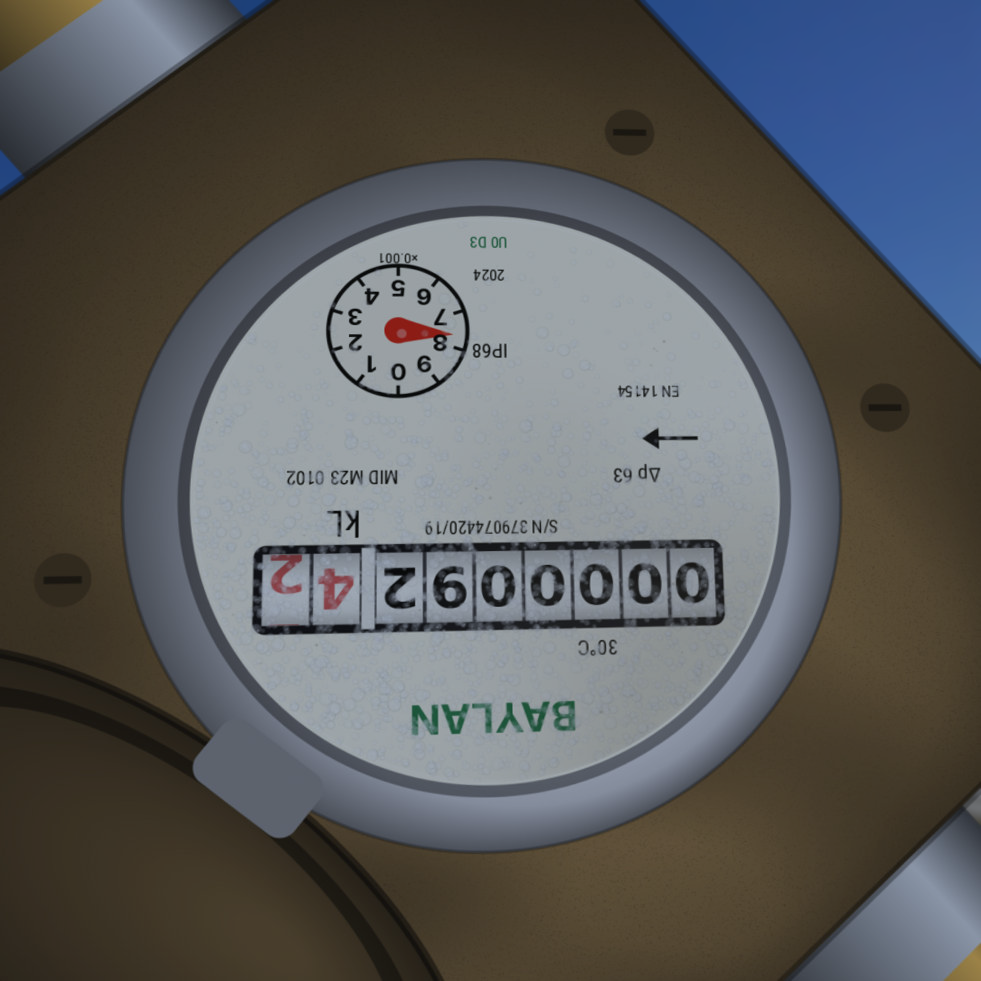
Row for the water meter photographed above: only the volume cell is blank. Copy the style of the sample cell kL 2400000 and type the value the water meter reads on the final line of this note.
kL 92.417
